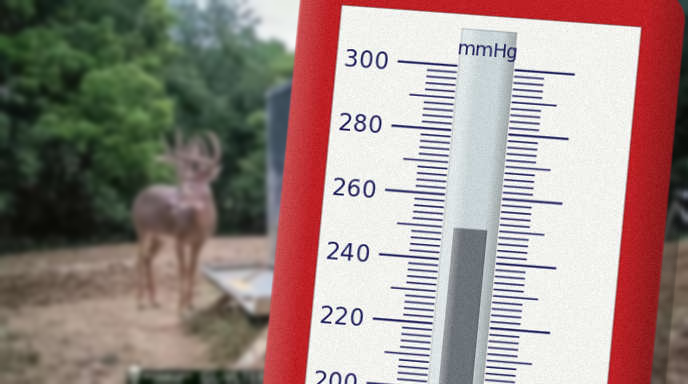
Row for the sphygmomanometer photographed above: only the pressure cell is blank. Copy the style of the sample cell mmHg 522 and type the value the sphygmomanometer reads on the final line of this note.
mmHg 250
